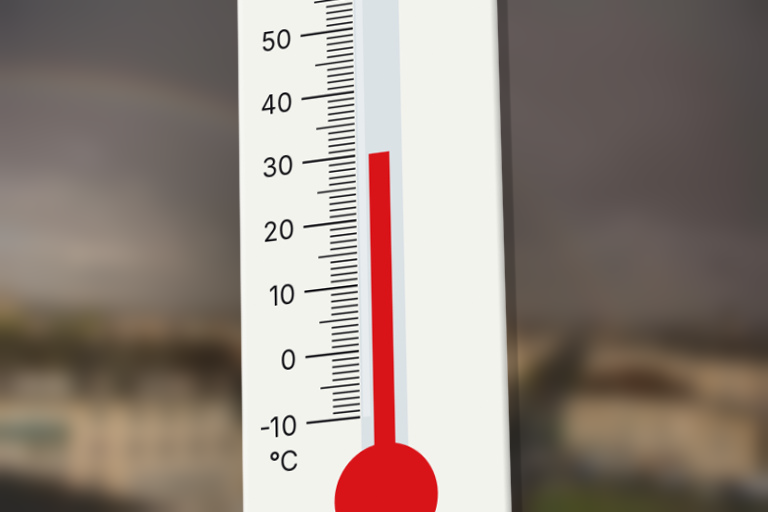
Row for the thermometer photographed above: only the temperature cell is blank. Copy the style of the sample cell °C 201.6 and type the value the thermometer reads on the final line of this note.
°C 30
